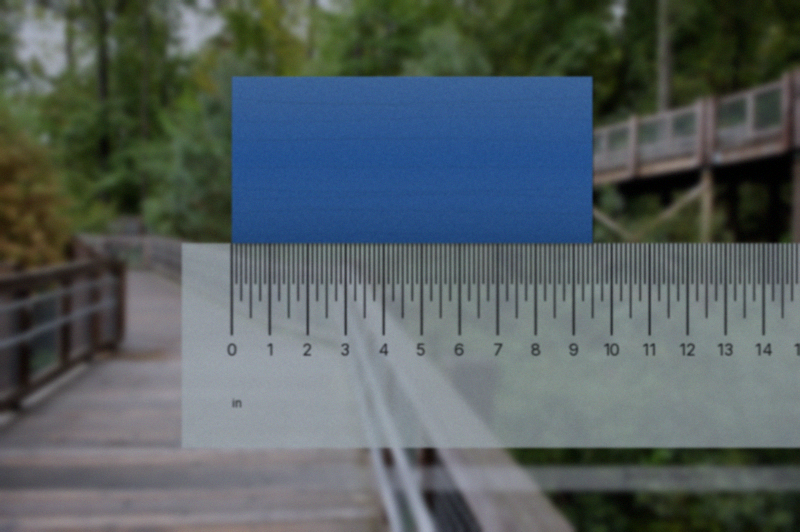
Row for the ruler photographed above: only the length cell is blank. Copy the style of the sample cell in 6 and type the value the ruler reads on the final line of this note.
in 9.5
